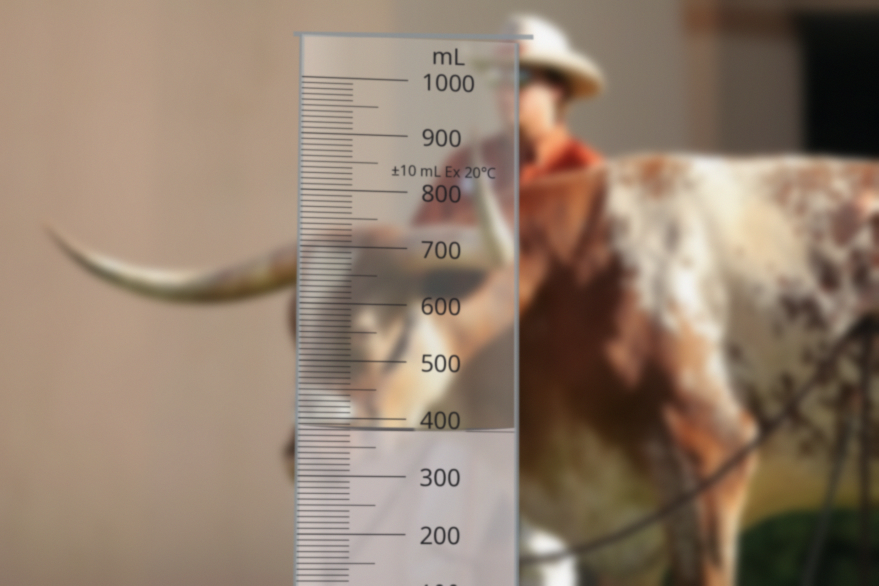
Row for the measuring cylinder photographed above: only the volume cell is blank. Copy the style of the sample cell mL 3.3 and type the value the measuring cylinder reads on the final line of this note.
mL 380
